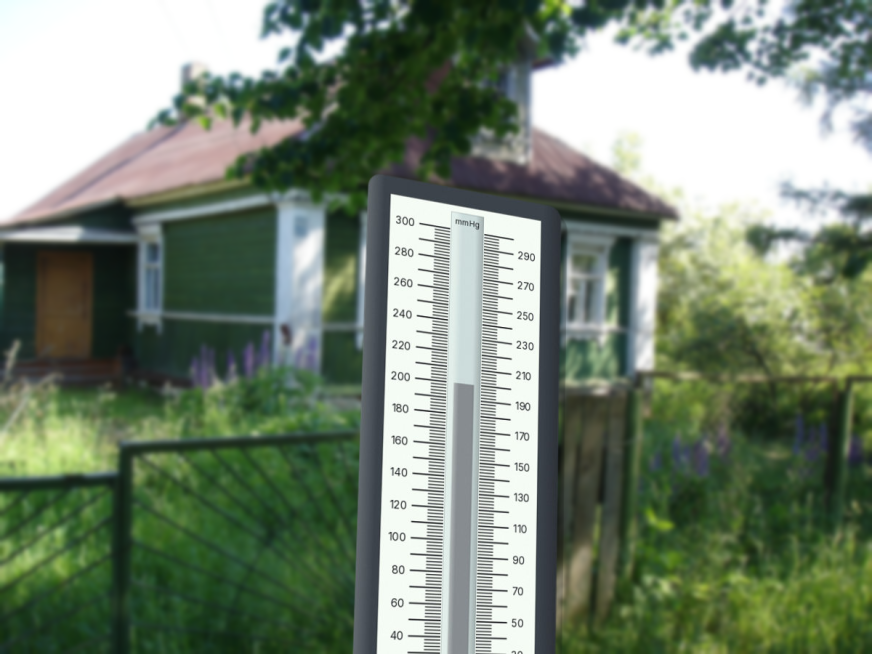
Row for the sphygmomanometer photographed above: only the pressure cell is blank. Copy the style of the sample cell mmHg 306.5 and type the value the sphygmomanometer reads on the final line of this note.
mmHg 200
